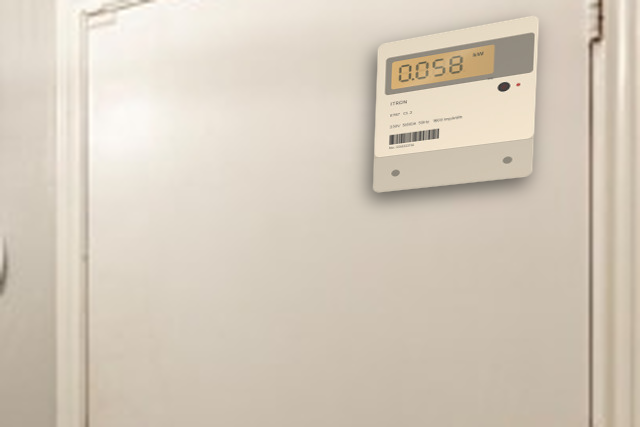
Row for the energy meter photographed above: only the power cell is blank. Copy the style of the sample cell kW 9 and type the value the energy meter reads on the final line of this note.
kW 0.058
